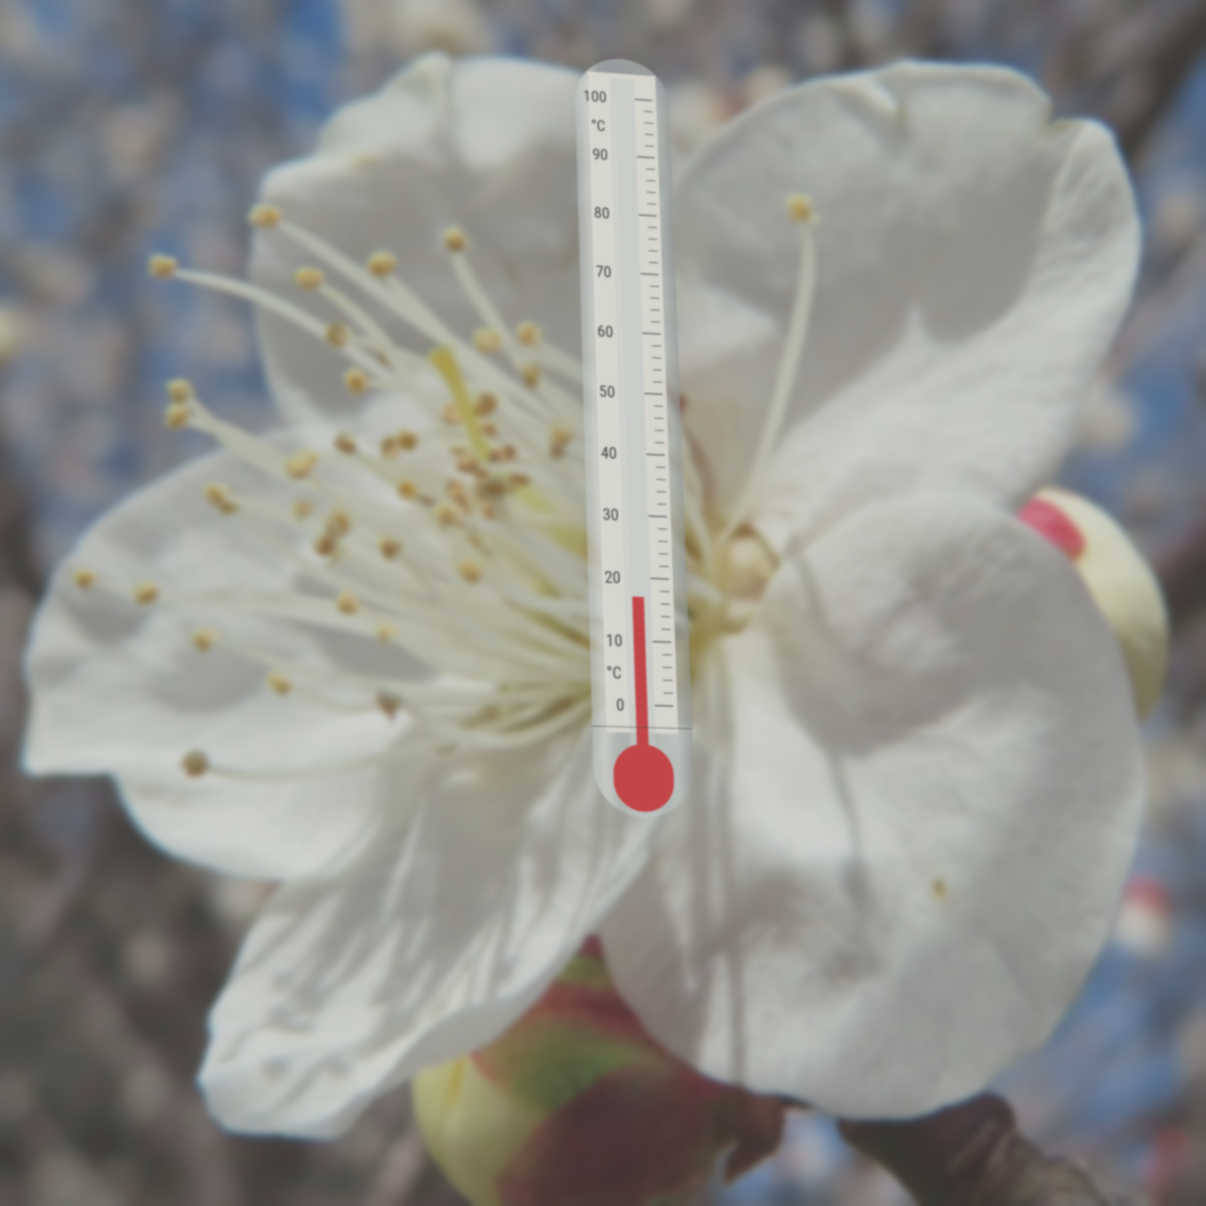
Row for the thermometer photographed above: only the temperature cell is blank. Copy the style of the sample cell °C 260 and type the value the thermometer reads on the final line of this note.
°C 17
